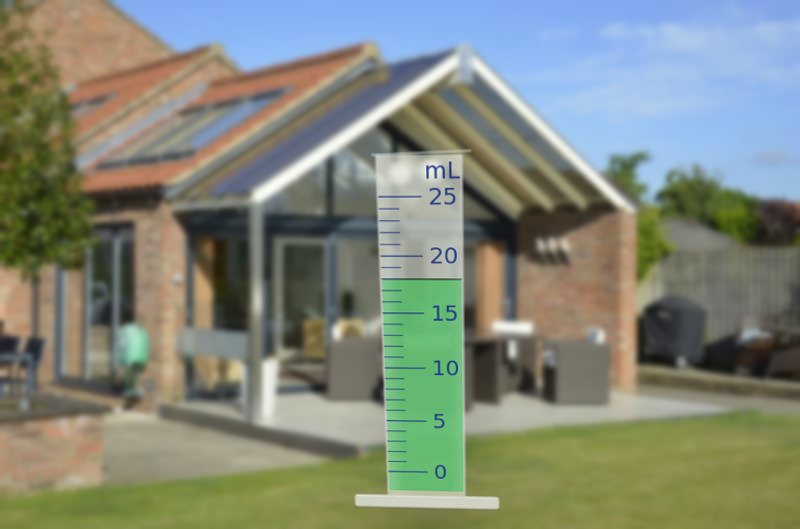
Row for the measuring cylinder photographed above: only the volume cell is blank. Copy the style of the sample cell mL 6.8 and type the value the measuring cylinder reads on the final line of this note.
mL 18
